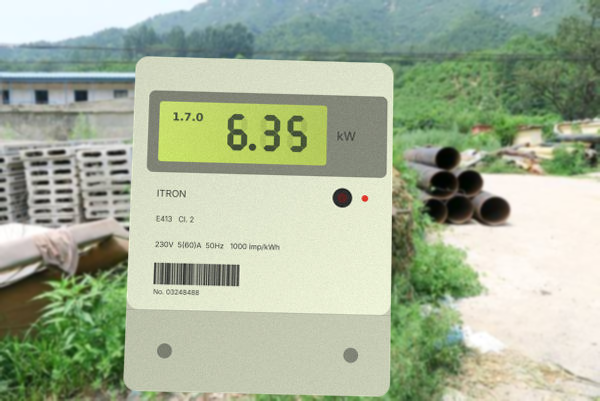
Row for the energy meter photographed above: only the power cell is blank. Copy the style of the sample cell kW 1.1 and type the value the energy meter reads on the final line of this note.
kW 6.35
